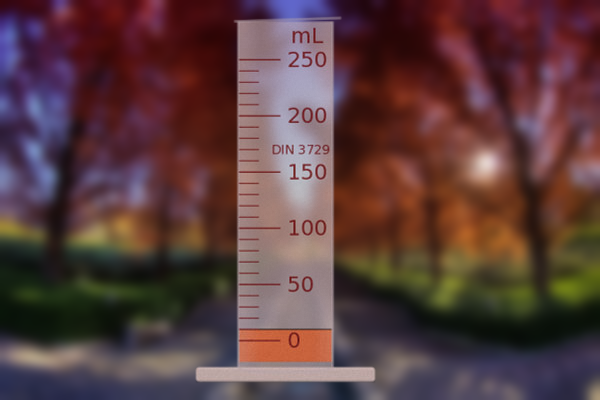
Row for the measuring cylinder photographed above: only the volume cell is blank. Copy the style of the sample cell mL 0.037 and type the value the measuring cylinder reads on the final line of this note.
mL 10
